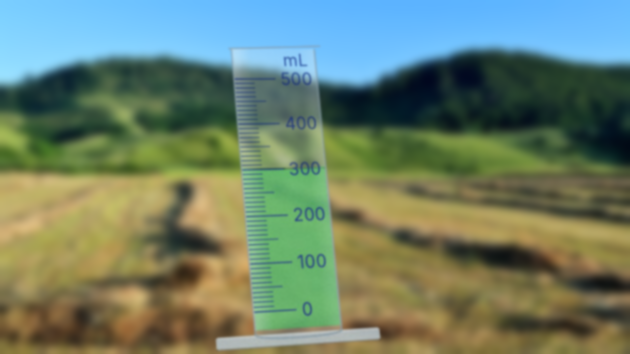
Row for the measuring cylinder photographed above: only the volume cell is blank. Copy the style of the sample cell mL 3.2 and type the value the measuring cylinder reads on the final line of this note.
mL 300
